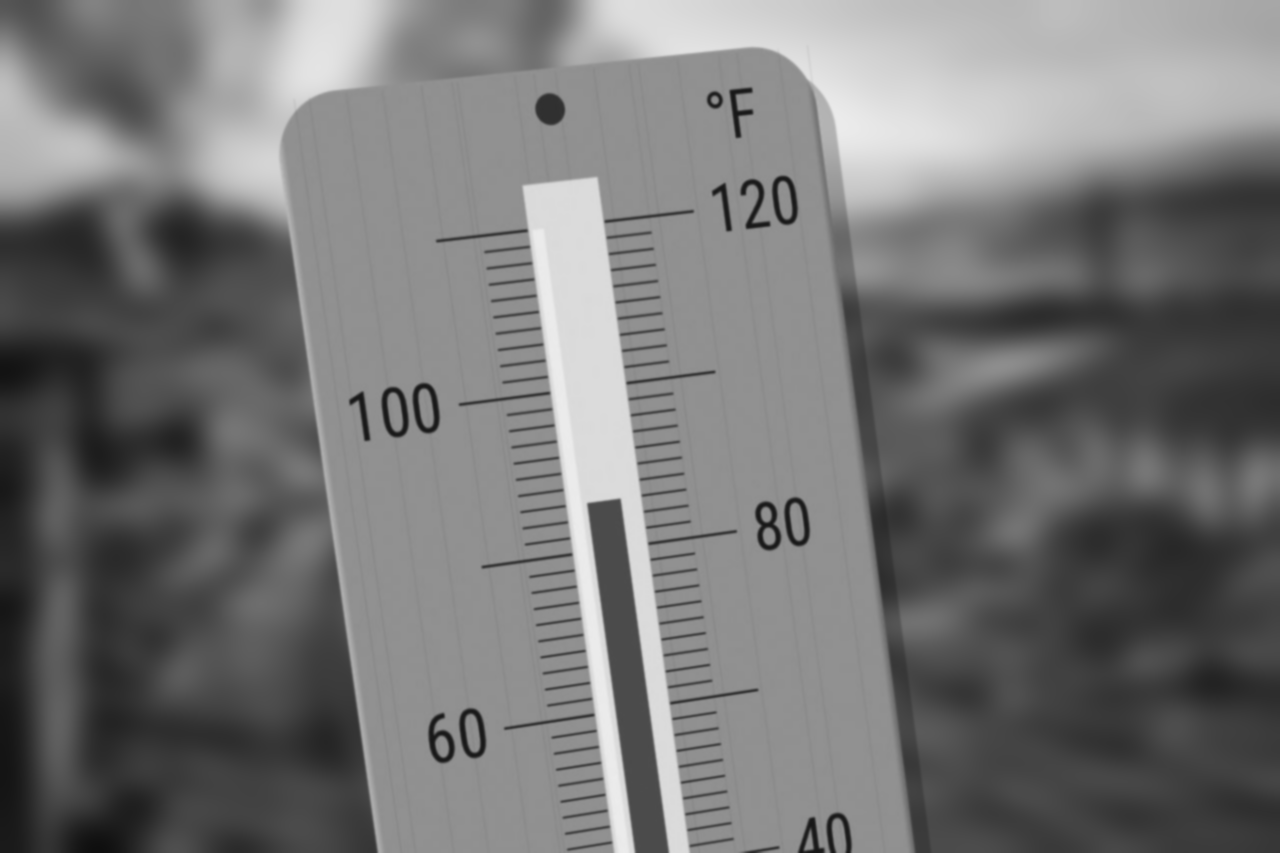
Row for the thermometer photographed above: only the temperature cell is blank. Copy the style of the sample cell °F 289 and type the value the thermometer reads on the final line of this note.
°F 86
